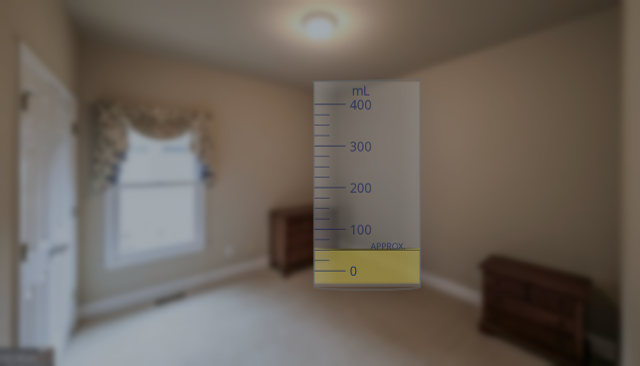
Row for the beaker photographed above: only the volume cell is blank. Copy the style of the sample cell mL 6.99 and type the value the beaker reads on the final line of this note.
mL 50
